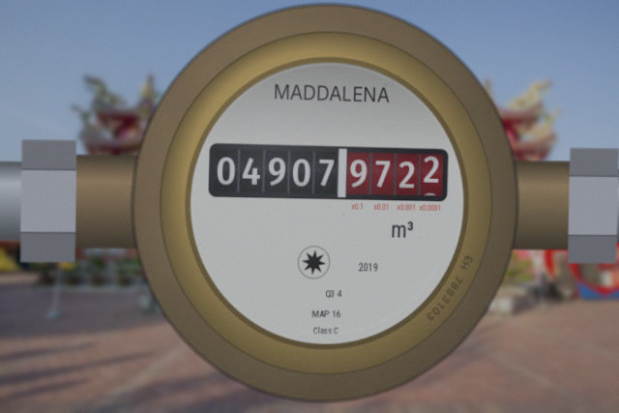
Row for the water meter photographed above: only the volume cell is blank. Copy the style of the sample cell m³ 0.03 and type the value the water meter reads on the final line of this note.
m³ 4907.9722
